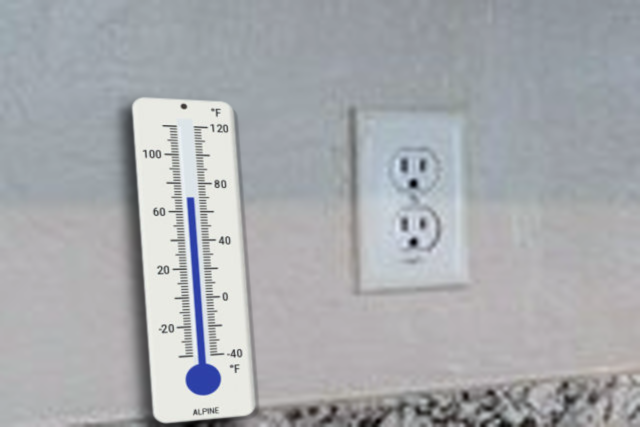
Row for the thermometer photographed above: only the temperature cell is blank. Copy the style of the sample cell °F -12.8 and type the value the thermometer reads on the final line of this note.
°F 70
